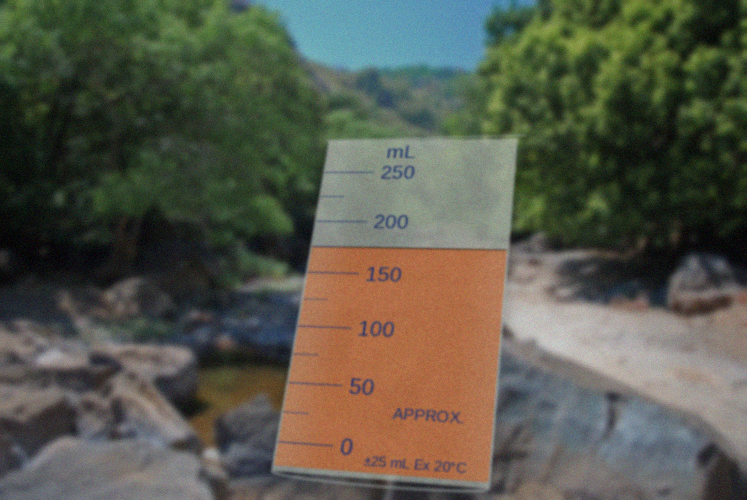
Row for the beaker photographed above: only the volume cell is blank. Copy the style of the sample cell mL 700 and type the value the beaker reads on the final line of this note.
mL 175
